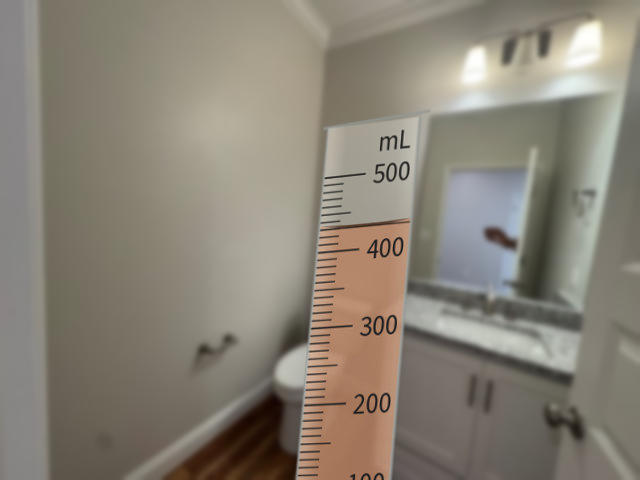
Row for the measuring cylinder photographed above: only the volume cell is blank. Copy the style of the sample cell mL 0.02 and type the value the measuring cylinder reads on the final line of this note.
mL 430
